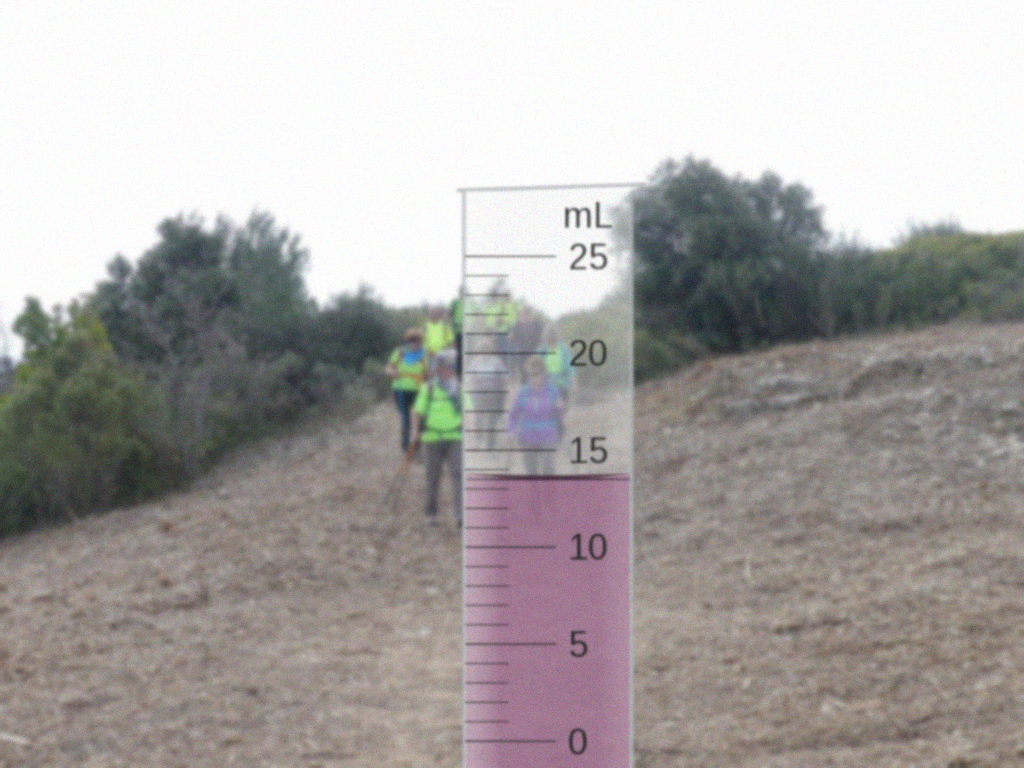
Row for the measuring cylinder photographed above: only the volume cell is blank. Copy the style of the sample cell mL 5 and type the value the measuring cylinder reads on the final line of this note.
mL 13.5
